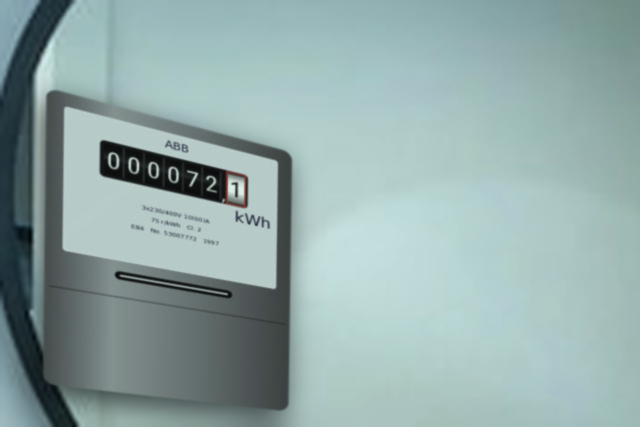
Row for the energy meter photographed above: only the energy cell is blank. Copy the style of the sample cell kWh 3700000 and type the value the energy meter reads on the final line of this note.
kWh 72.1
